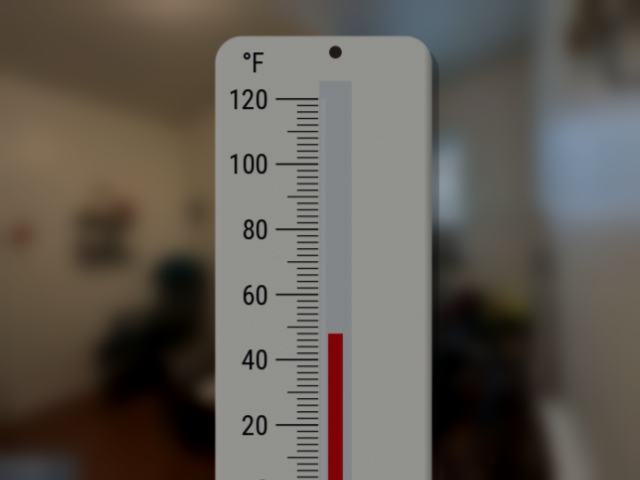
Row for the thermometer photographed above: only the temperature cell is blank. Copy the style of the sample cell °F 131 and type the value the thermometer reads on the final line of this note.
°F 48
